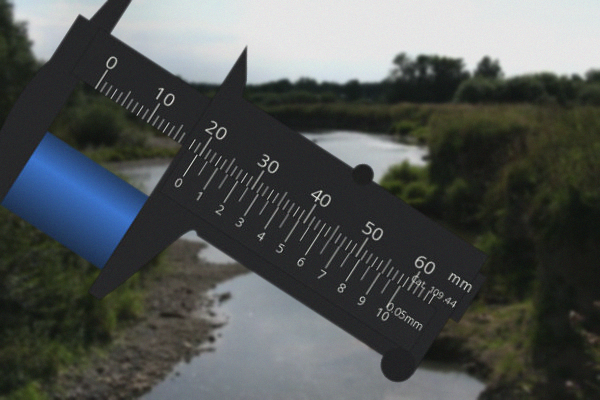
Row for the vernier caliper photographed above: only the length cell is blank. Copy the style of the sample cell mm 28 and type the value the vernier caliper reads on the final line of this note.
mm 19.6
